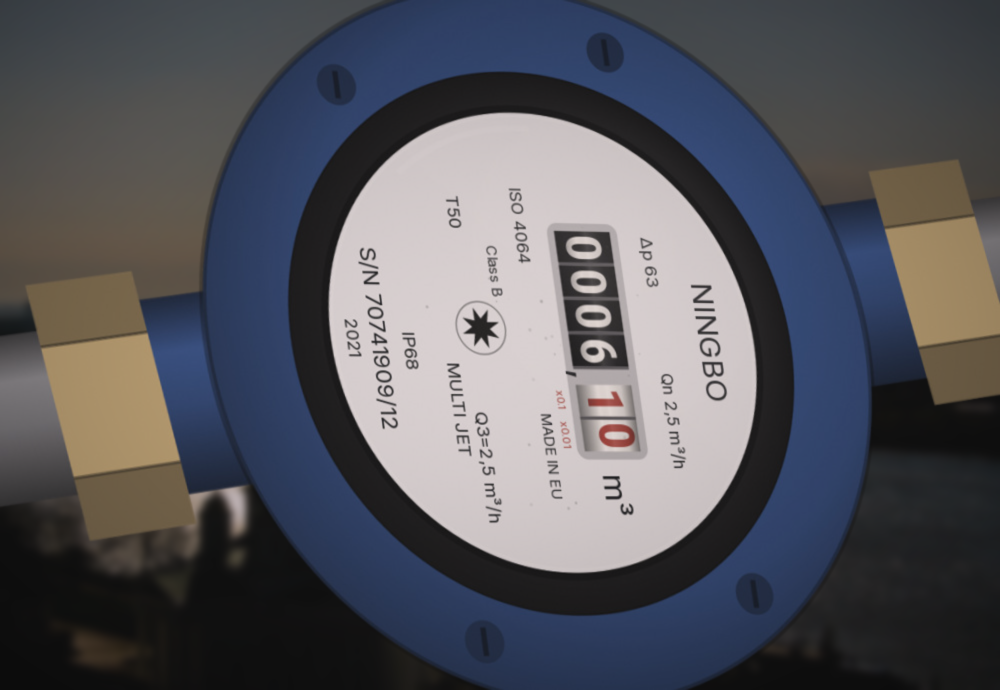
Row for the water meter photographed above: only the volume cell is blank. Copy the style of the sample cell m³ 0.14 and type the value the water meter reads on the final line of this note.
m³ 6.10
